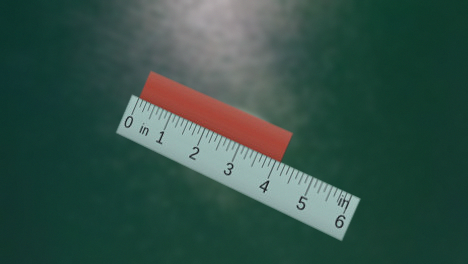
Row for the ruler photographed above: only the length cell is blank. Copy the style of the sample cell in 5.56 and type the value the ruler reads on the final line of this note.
in 4.125
